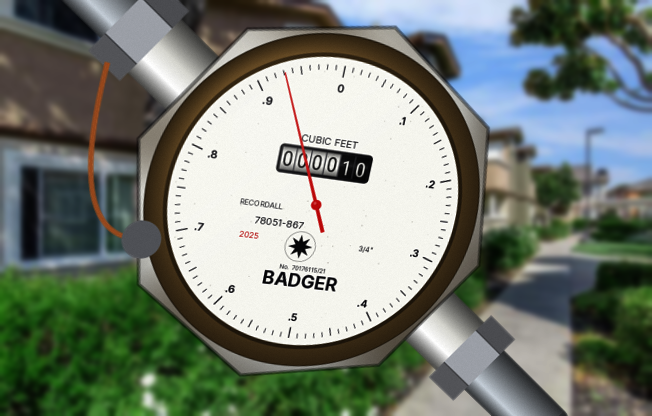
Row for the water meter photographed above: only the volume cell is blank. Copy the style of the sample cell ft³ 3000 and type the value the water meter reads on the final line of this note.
ft³ 9.93
